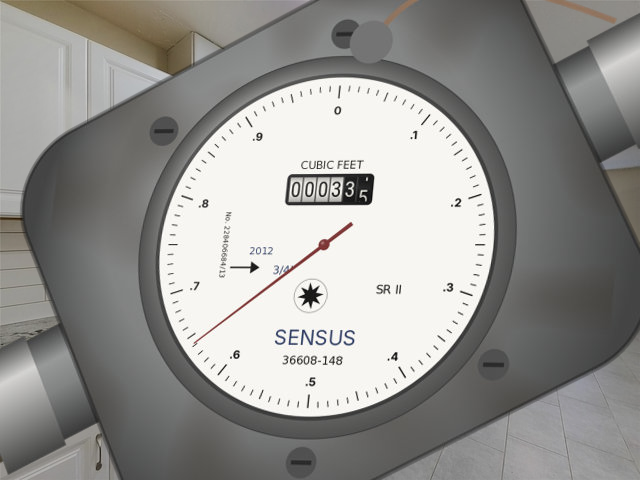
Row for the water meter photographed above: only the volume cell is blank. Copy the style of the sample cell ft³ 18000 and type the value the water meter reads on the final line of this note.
ft³ 334.64
